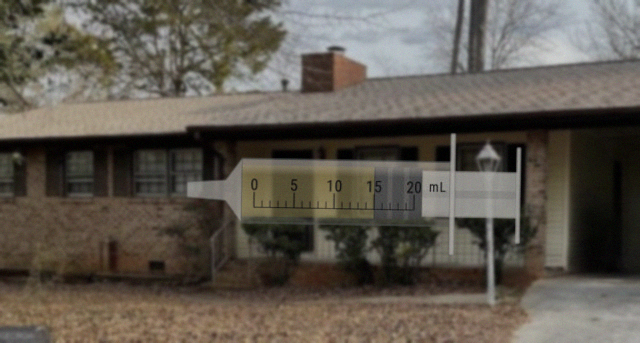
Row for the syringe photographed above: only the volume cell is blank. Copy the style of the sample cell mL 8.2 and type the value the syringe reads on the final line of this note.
mL 15
